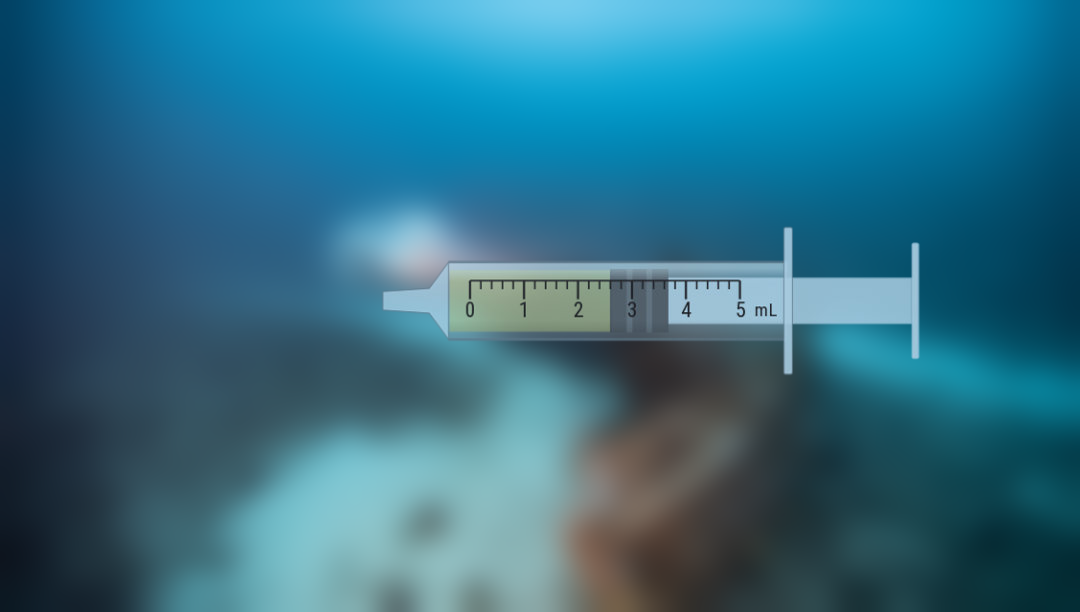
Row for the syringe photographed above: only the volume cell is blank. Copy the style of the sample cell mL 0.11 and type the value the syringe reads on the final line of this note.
mL 2.6
